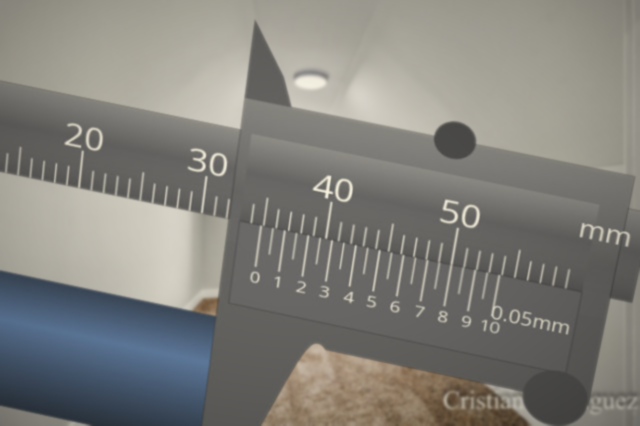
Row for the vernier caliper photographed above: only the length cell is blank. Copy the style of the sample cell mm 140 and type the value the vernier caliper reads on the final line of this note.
mm 34.8
